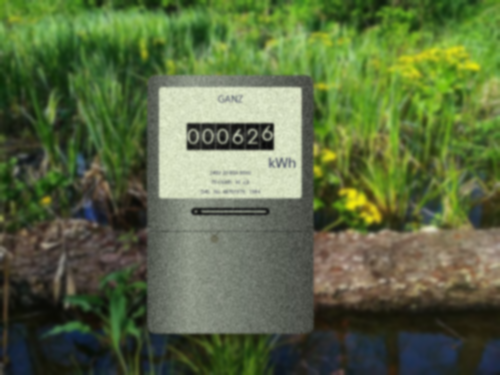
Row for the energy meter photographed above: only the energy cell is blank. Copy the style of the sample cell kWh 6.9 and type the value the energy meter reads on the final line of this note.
kWh 626
